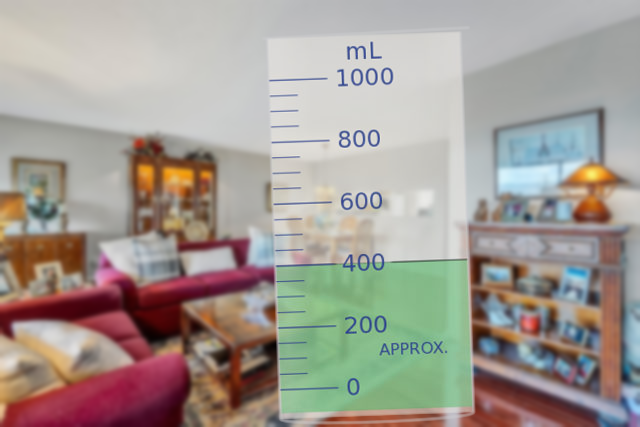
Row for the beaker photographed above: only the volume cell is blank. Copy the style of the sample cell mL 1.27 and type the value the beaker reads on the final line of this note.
mL 400
